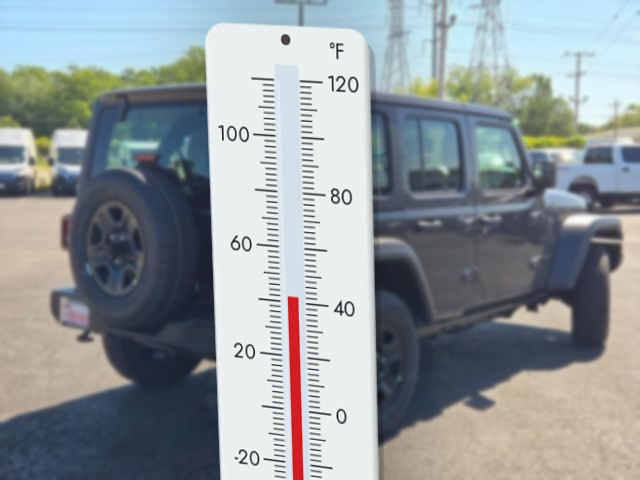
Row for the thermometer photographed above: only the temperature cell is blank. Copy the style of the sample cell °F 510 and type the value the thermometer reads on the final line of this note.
°F 42
